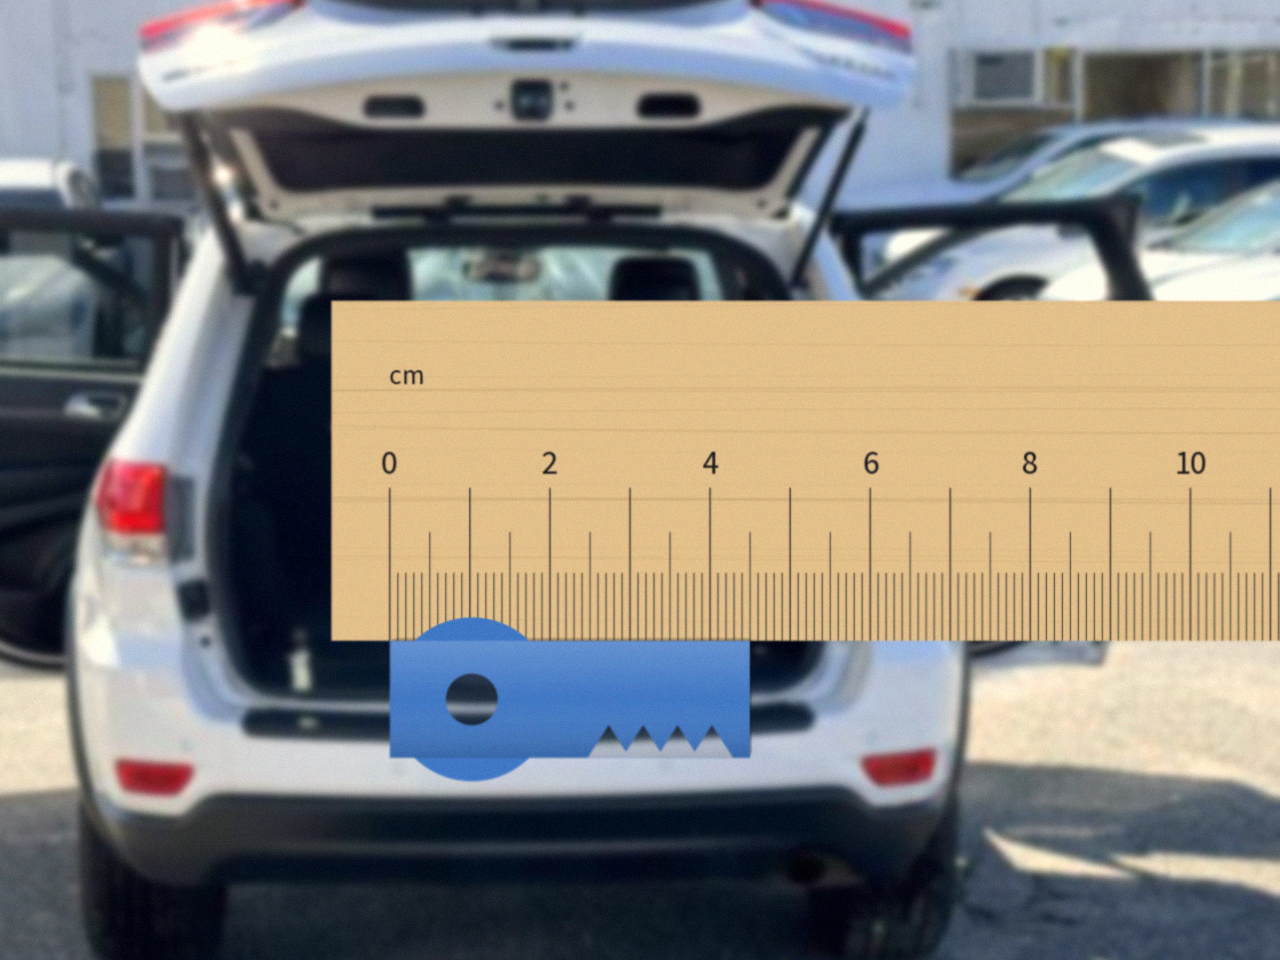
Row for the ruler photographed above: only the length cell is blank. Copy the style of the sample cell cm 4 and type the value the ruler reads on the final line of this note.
cm 4.5
